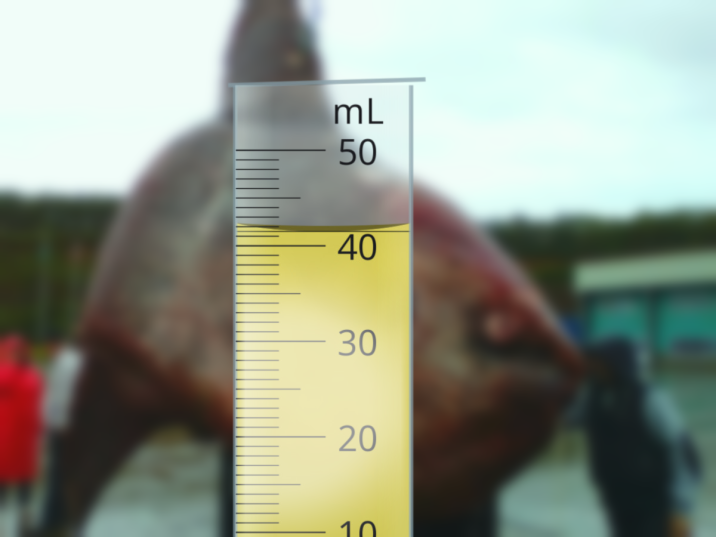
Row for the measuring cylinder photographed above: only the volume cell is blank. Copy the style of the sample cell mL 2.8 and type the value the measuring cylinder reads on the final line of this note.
mL 41.5
